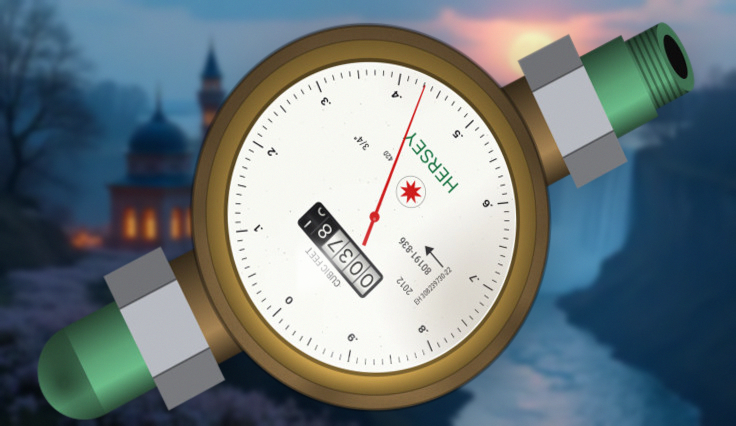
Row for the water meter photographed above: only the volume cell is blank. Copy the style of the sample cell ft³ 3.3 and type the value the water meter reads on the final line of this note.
ft³ 3781.43
